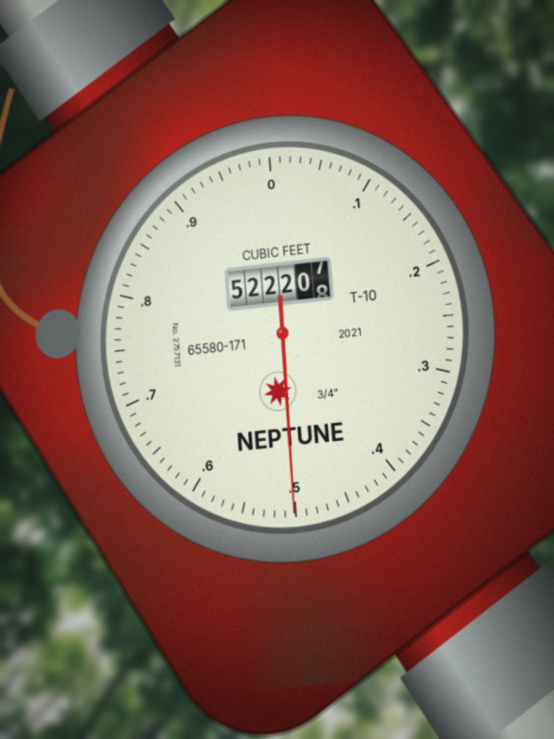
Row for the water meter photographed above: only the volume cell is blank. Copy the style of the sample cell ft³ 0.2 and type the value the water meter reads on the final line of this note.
ft³ 522207.50
